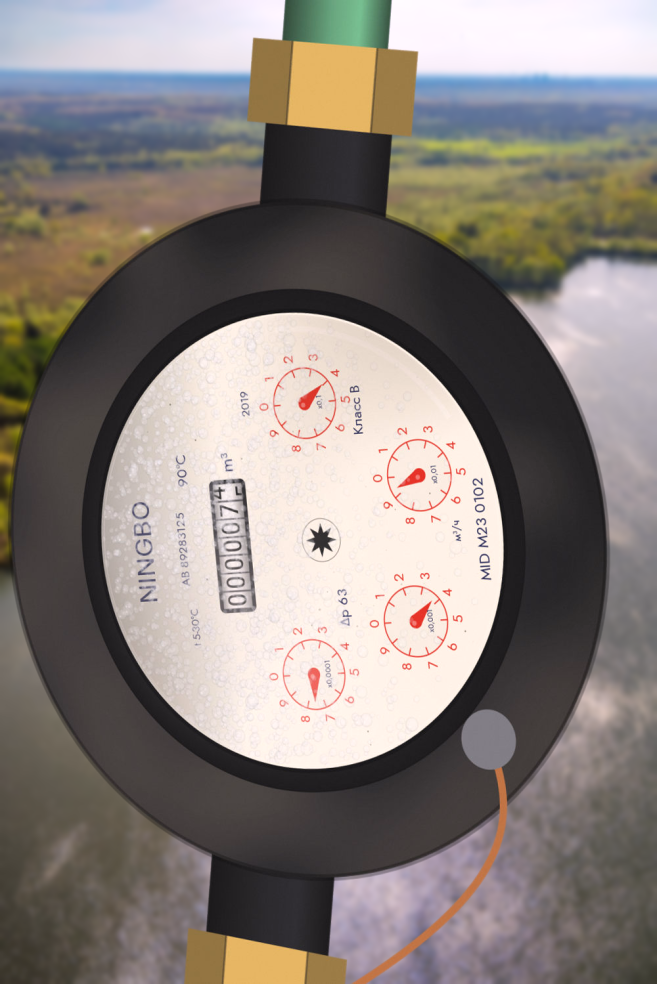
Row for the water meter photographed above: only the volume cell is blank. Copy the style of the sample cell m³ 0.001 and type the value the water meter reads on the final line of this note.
m³ 74.3937
